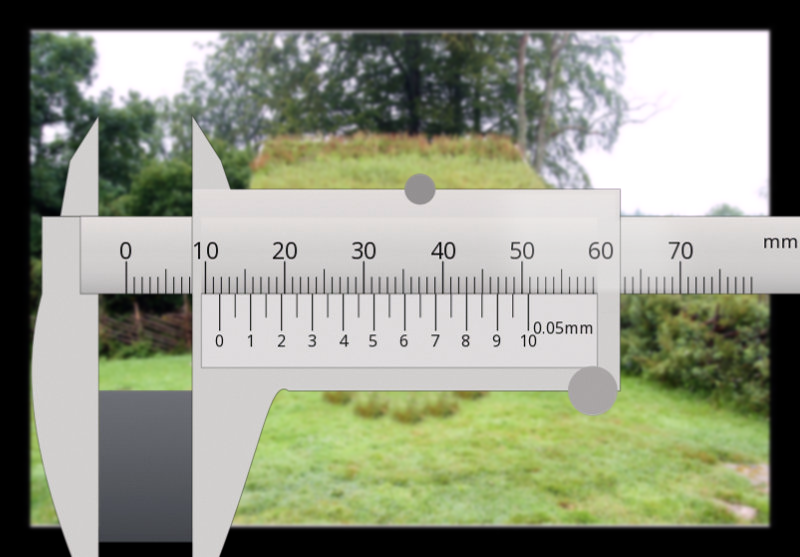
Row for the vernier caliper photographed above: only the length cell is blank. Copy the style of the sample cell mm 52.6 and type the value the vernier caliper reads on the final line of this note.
mm 11.8
